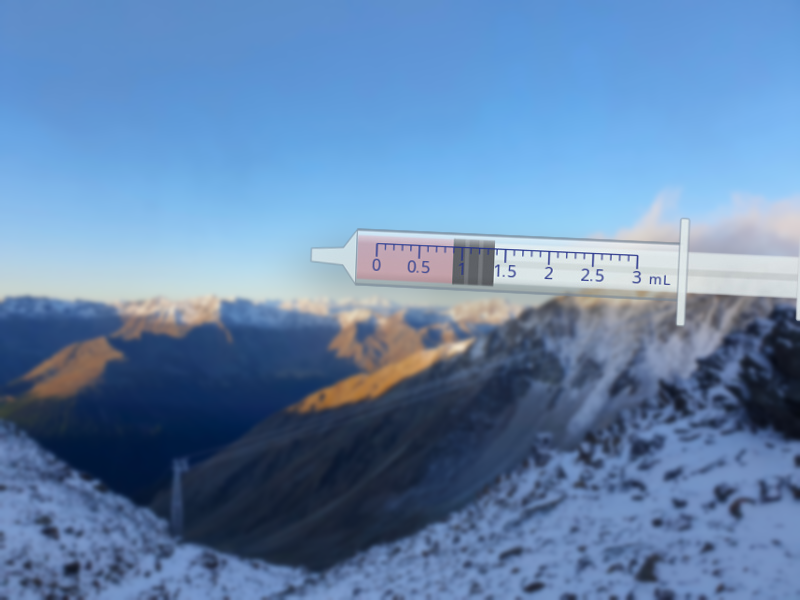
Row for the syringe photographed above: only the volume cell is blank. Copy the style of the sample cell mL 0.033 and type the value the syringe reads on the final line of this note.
mL 0.9
